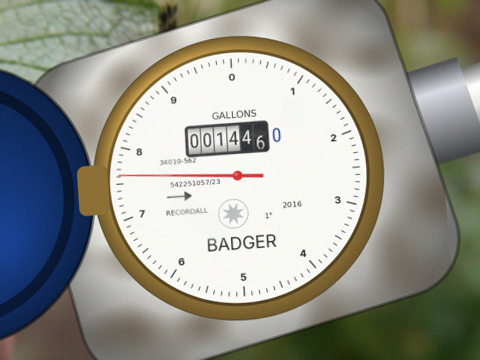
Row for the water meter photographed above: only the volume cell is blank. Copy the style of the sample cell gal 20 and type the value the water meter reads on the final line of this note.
gal 14457.6
